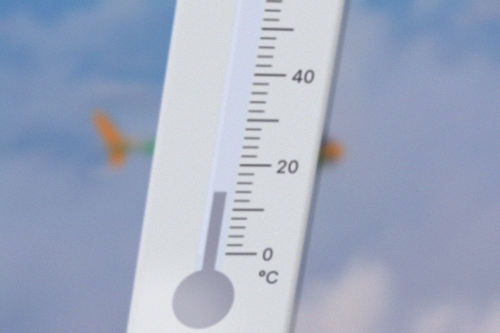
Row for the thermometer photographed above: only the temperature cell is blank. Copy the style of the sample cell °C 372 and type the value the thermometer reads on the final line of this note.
°C 14
